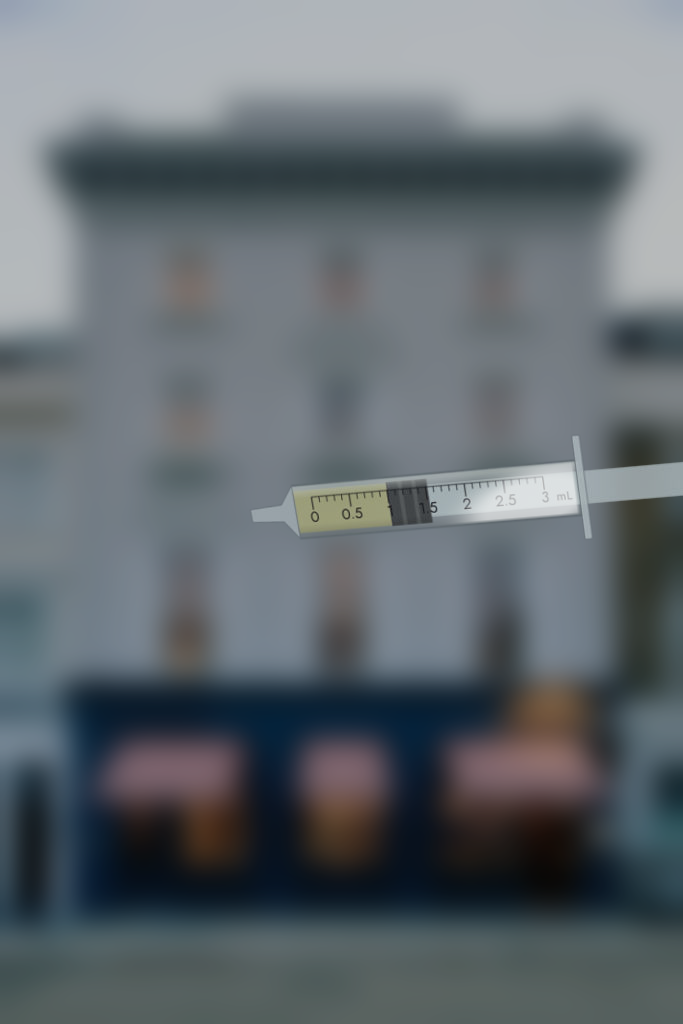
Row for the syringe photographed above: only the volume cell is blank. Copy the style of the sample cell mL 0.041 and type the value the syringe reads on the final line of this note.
mL 1
